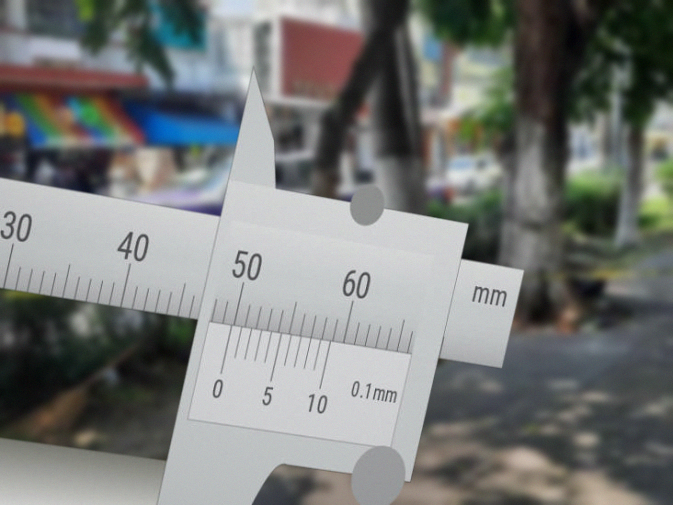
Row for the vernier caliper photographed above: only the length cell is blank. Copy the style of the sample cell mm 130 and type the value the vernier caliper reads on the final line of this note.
mm 49.8
